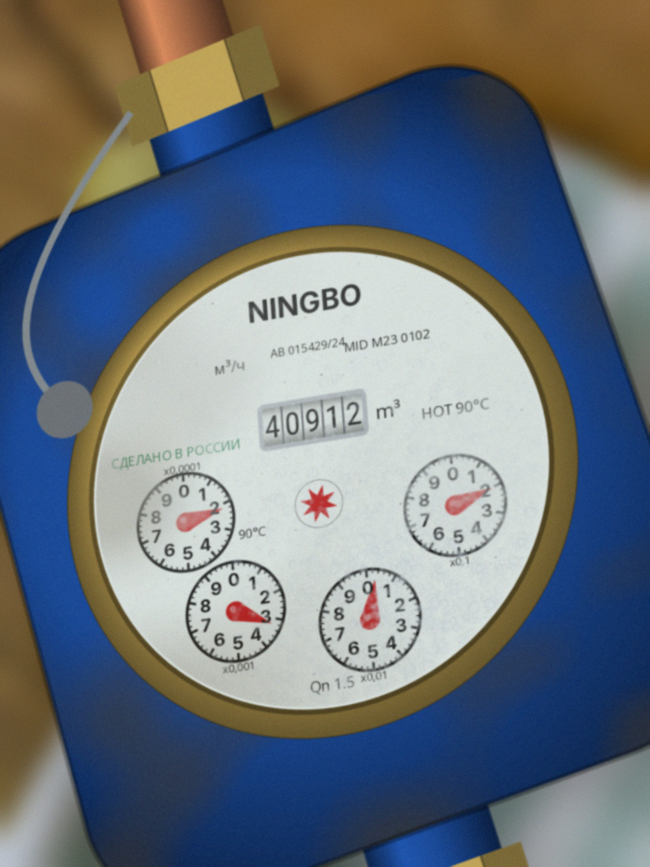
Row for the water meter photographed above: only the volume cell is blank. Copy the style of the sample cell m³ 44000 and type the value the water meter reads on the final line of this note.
m³ 40912.2032
